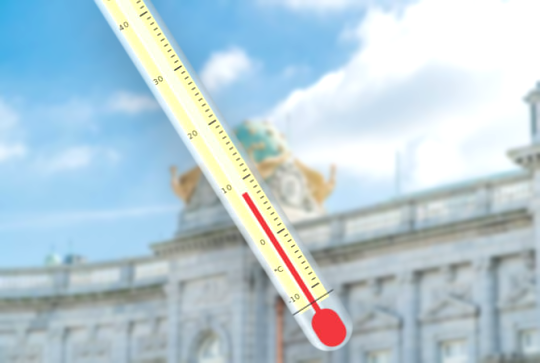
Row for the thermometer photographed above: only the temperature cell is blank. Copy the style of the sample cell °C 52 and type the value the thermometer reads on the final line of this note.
°C 8
